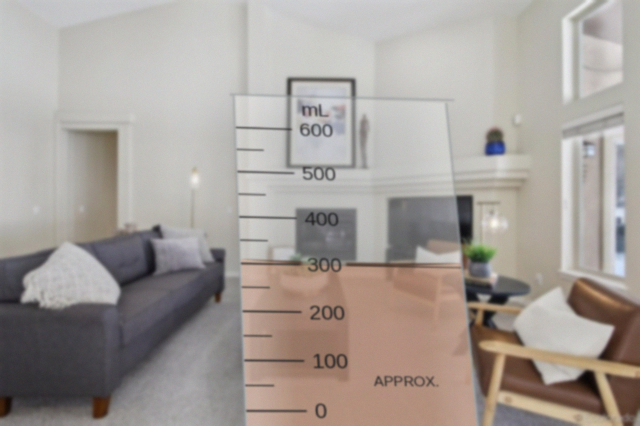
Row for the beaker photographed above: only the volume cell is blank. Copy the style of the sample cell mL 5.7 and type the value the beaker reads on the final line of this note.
mL 300
